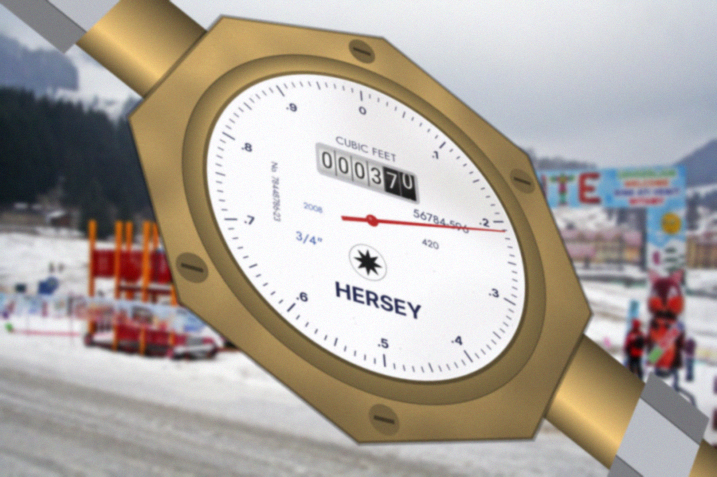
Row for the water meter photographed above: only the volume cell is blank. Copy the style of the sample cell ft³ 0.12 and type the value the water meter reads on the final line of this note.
ft³ 370.21
